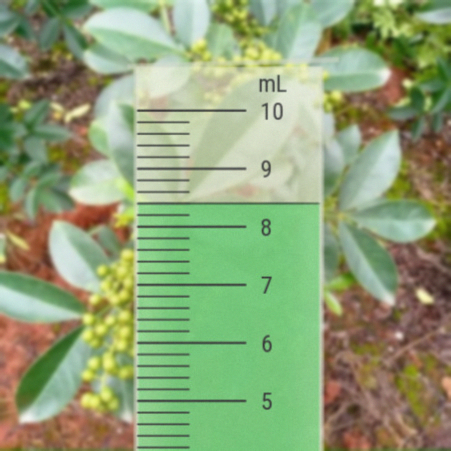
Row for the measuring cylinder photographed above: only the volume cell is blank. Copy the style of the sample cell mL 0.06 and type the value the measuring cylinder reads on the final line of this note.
mL 8.4
